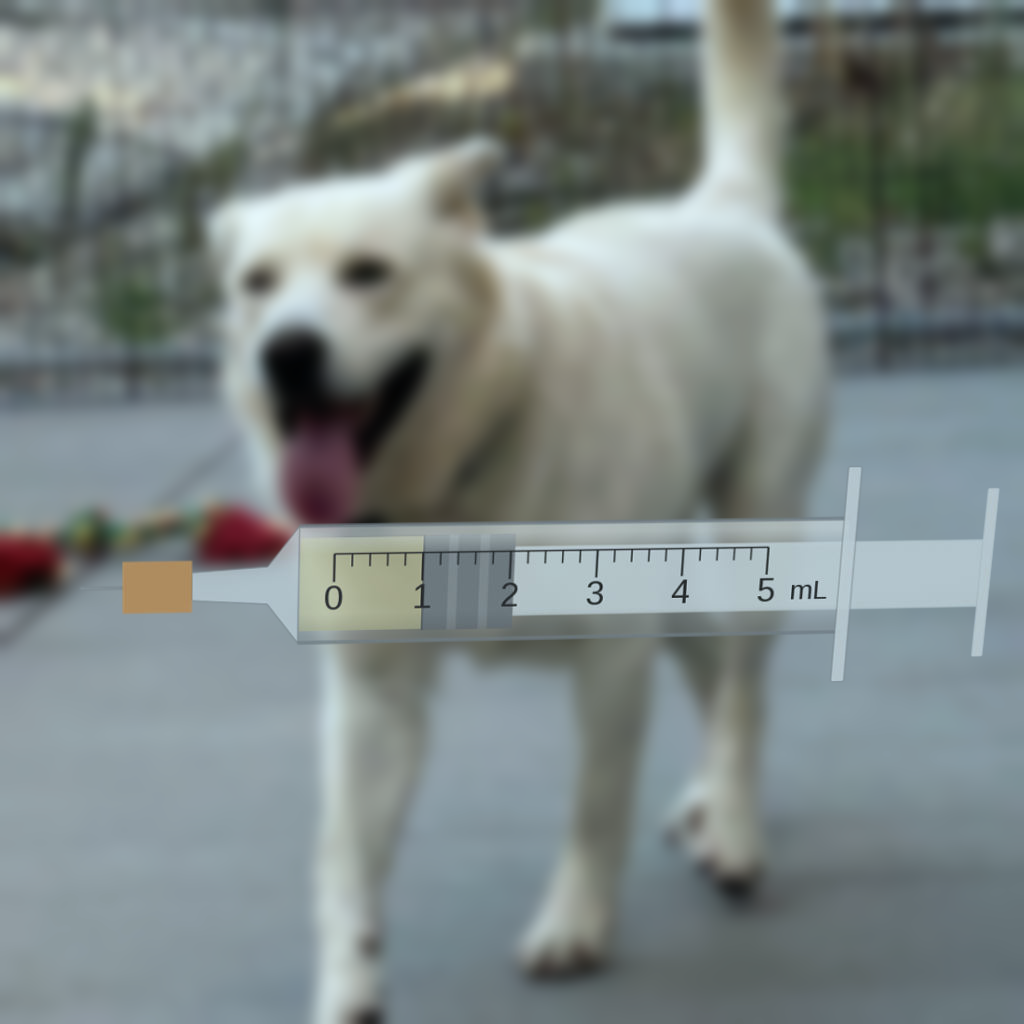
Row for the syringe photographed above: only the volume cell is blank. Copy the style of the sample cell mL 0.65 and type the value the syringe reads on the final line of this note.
mL 1
